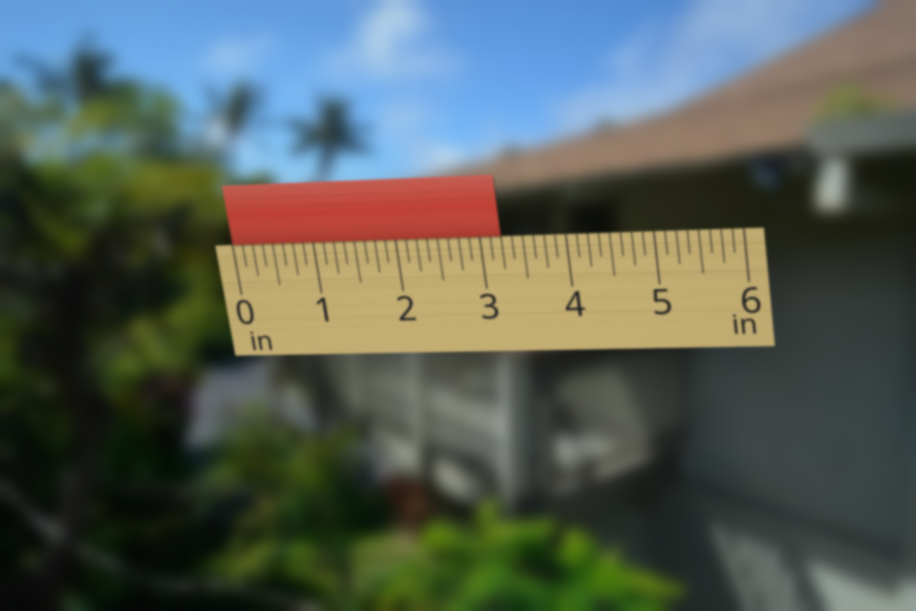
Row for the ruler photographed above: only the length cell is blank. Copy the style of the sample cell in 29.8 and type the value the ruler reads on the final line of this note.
in 3.25
